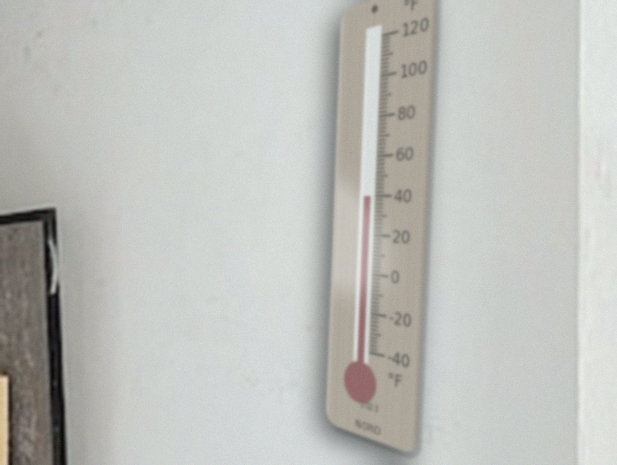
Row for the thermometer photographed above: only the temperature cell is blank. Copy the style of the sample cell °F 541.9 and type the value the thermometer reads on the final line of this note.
°F 40
